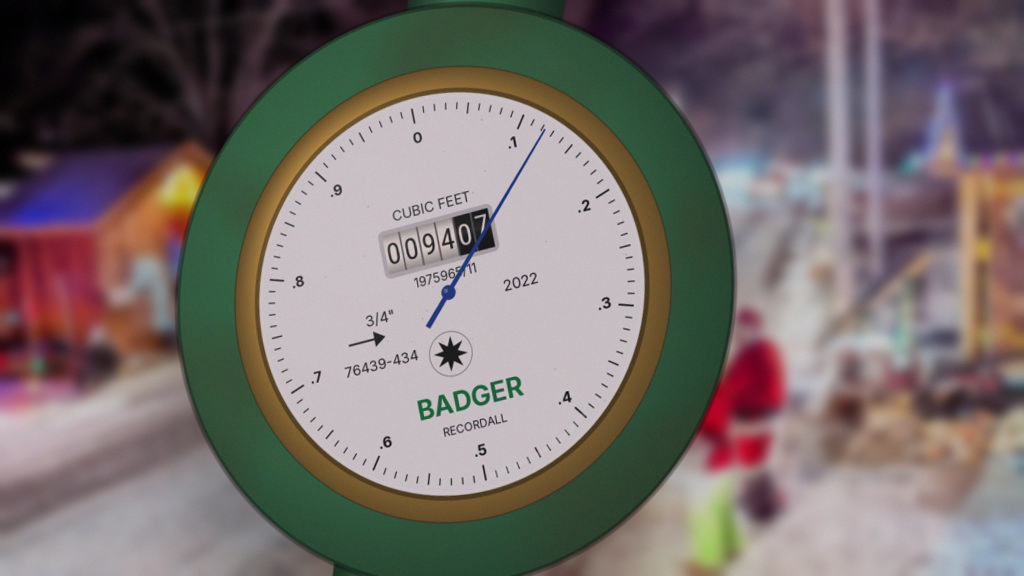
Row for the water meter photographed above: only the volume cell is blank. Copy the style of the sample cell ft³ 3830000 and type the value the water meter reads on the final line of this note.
ft³ 9407.12
